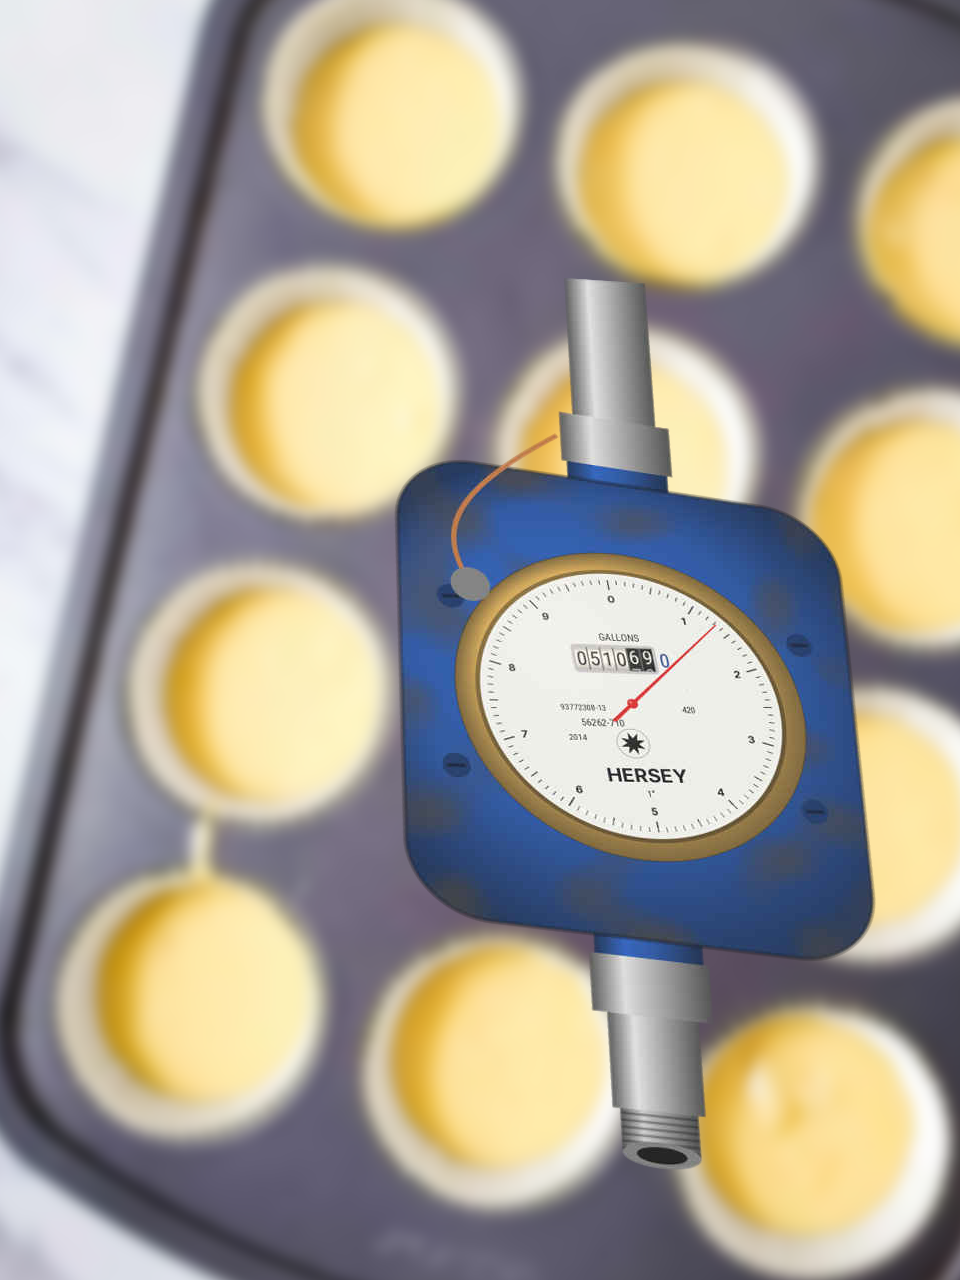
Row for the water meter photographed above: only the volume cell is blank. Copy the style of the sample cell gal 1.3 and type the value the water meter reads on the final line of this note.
gal 510691.3
